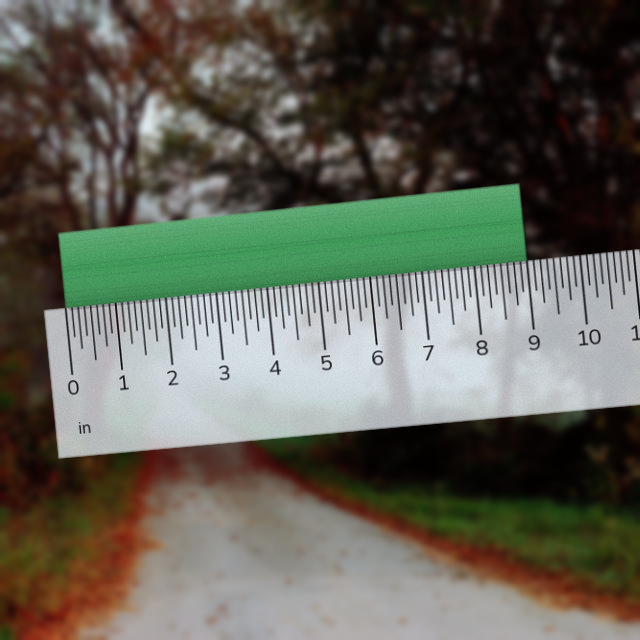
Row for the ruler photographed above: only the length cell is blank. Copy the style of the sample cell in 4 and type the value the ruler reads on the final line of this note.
in 9
